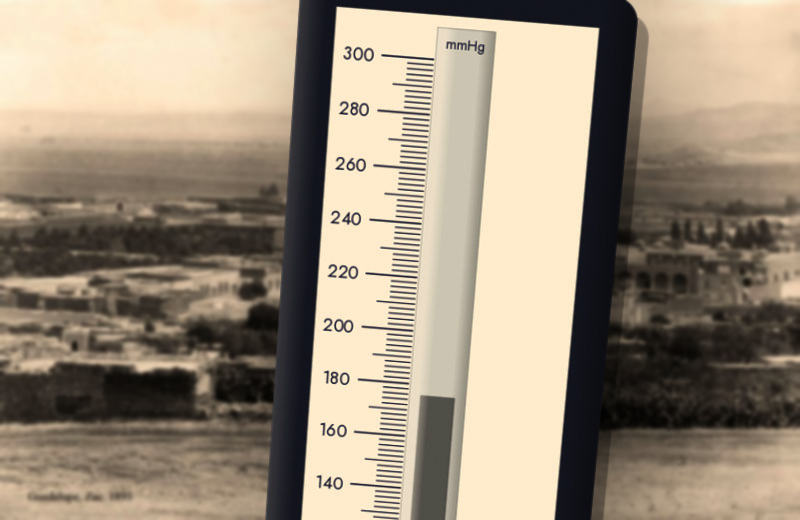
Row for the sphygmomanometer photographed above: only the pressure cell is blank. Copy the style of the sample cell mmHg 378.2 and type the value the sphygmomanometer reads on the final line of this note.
mmHg 176
